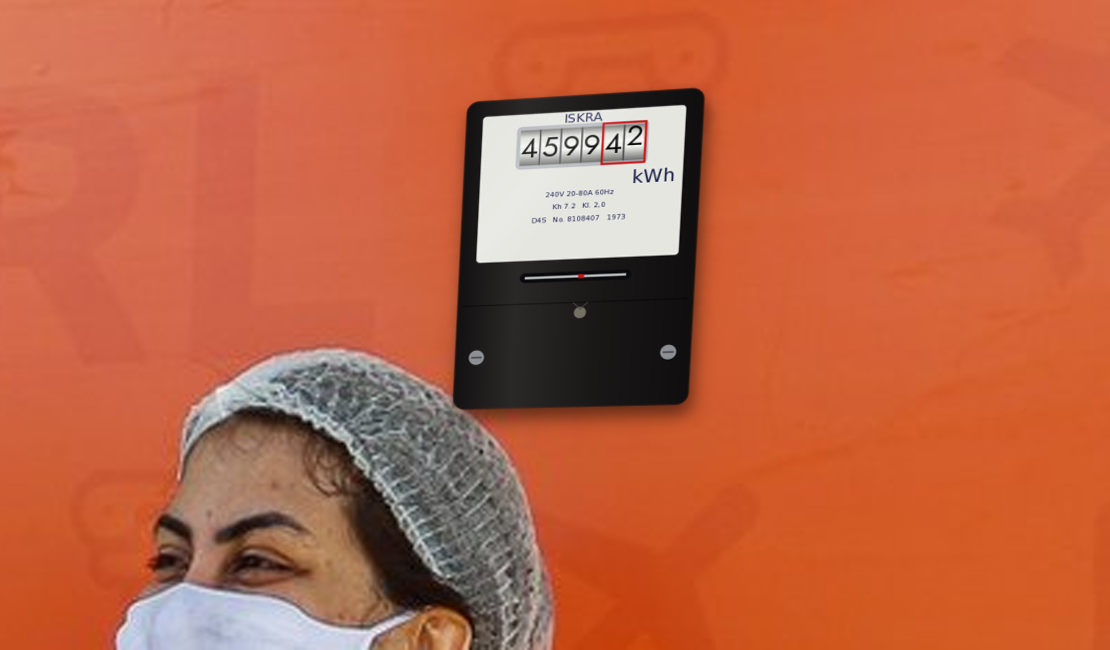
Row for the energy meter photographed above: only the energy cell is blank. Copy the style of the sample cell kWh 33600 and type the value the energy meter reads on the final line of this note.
kWh 4599.42
